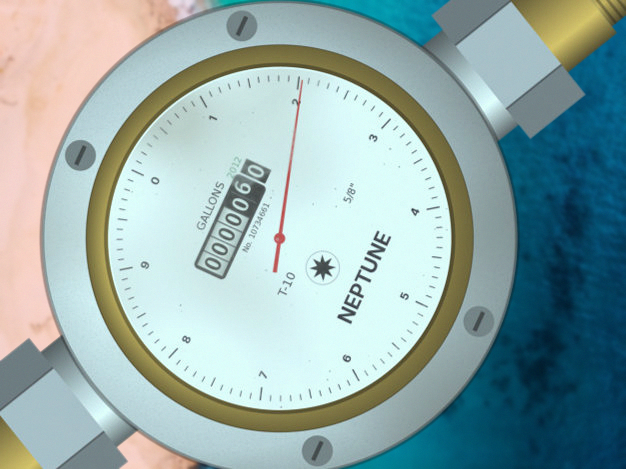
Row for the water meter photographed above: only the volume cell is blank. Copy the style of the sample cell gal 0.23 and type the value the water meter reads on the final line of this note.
gal 62.0
